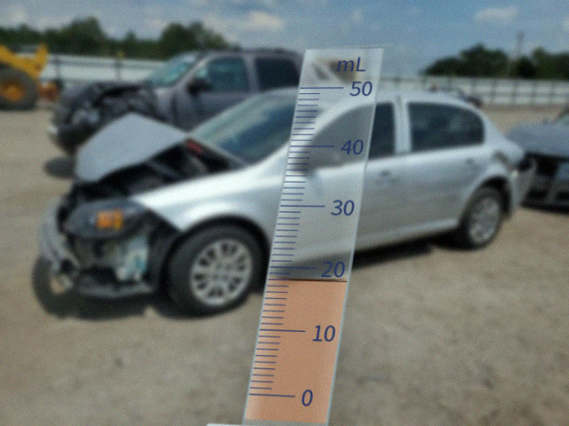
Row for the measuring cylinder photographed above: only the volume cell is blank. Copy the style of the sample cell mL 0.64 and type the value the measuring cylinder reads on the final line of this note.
mL 18
